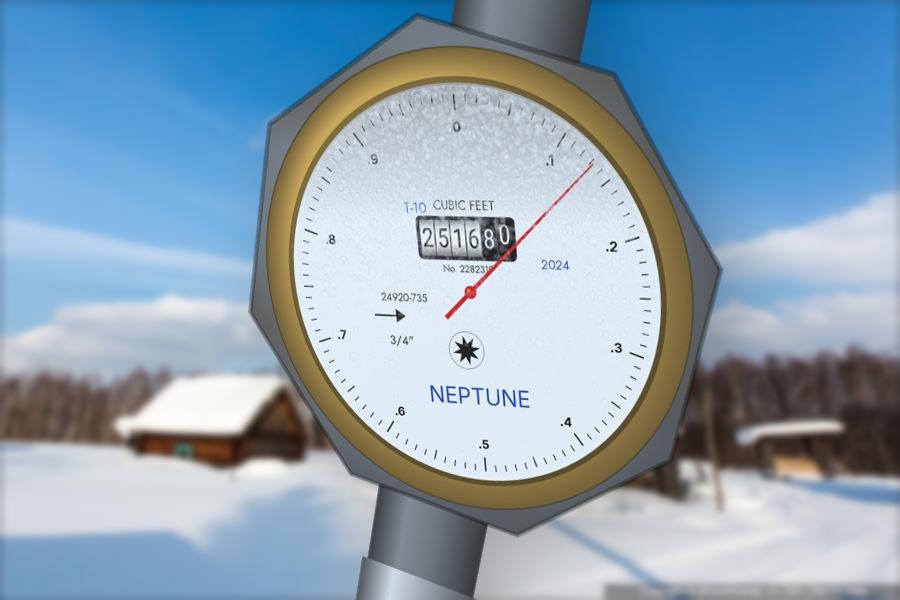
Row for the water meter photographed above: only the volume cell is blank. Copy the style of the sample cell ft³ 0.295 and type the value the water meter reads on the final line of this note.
ft³ 251680.13
